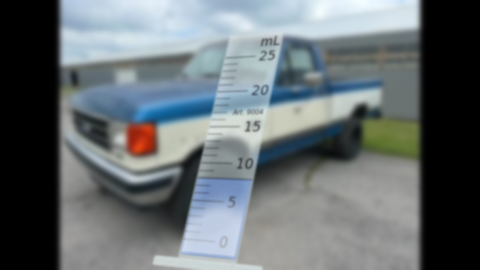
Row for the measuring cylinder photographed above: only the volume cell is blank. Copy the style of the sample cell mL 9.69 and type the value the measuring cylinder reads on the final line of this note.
mL 8
